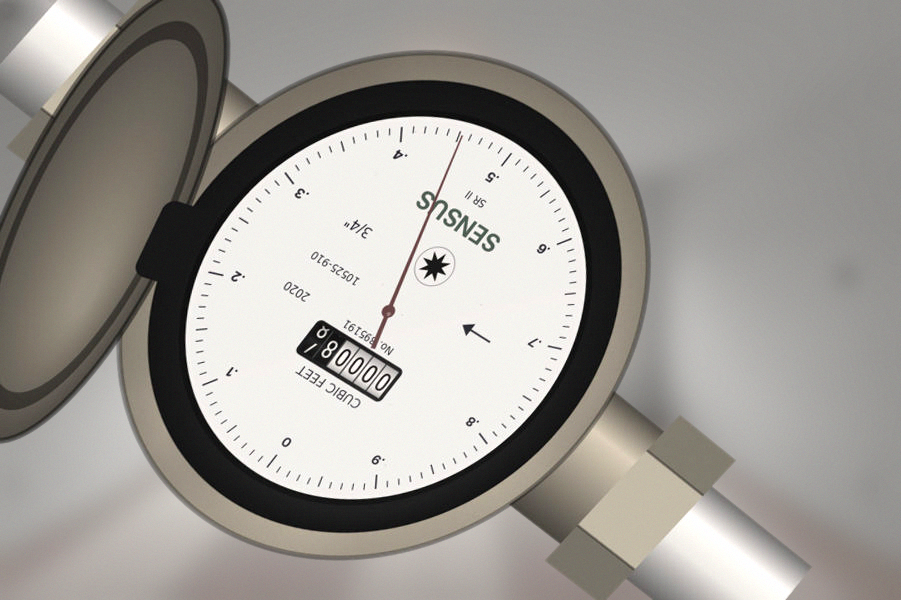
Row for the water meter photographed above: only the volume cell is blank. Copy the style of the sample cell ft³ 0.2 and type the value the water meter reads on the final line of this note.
ft³ 87.45
